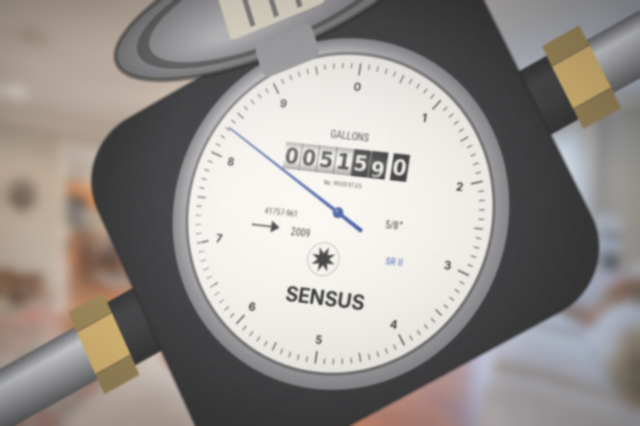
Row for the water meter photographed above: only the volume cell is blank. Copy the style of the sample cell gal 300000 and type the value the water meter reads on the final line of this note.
gal 51588.3
